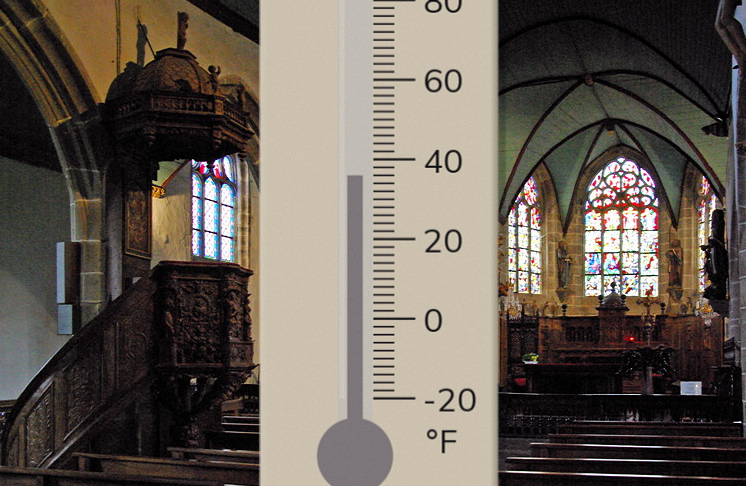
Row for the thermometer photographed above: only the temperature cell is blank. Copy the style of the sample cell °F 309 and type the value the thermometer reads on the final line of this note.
°F 36
